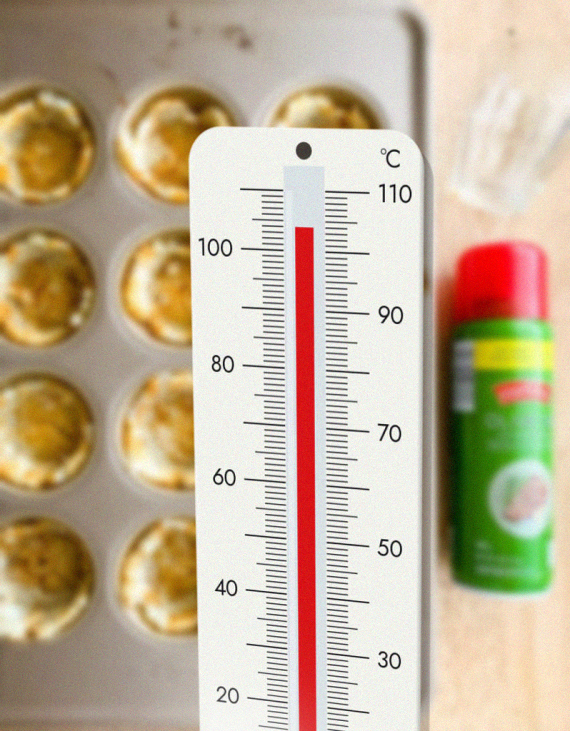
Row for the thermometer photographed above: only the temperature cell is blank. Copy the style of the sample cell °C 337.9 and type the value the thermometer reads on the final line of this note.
°C 104
